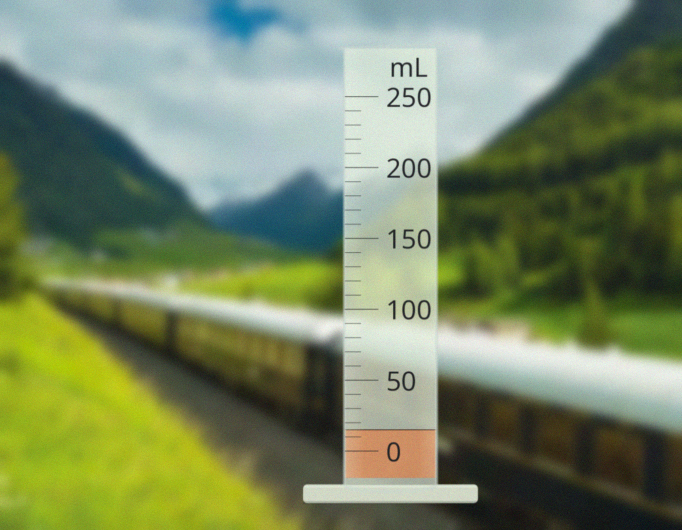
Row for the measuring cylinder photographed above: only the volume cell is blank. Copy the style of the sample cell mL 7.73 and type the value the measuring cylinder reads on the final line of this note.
mL 15
